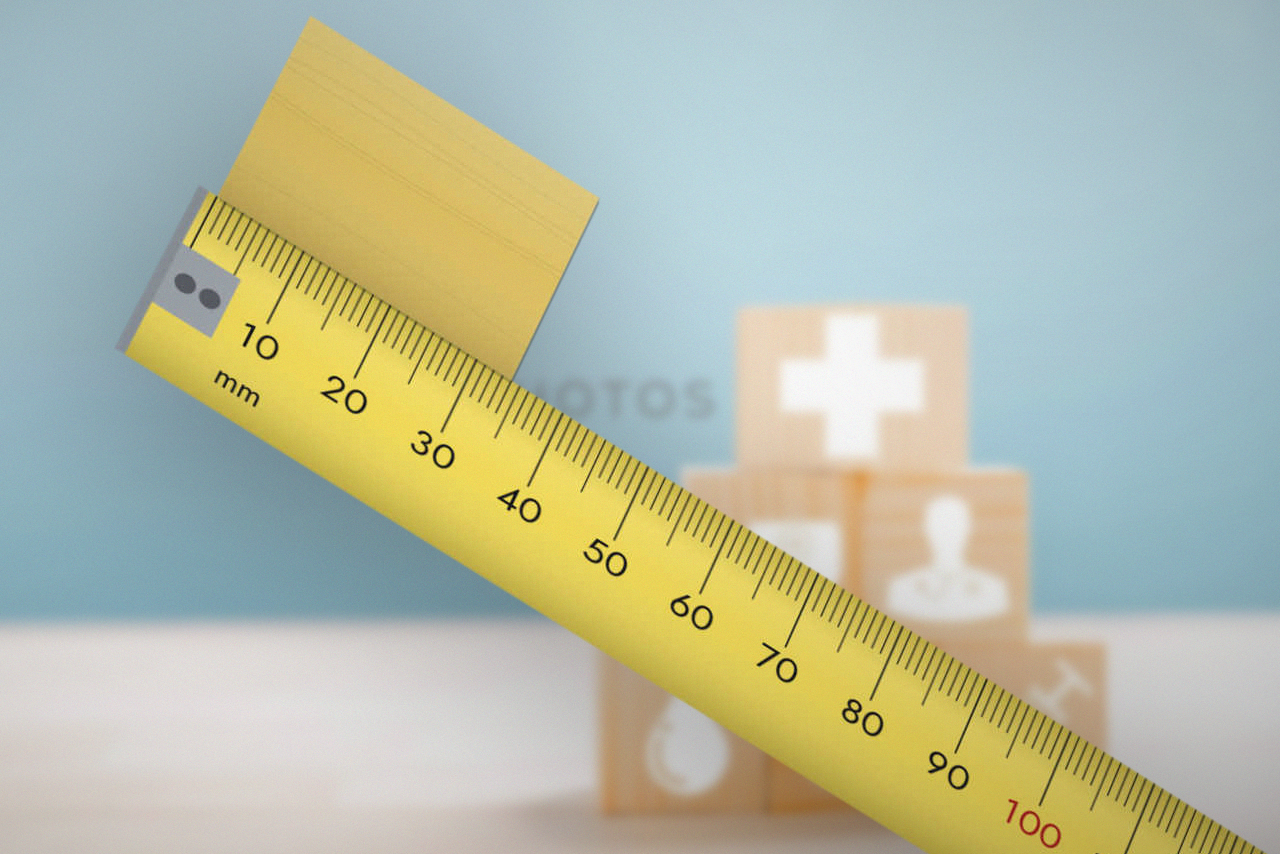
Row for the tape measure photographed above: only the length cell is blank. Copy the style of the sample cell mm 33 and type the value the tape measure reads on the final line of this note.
mm 34
